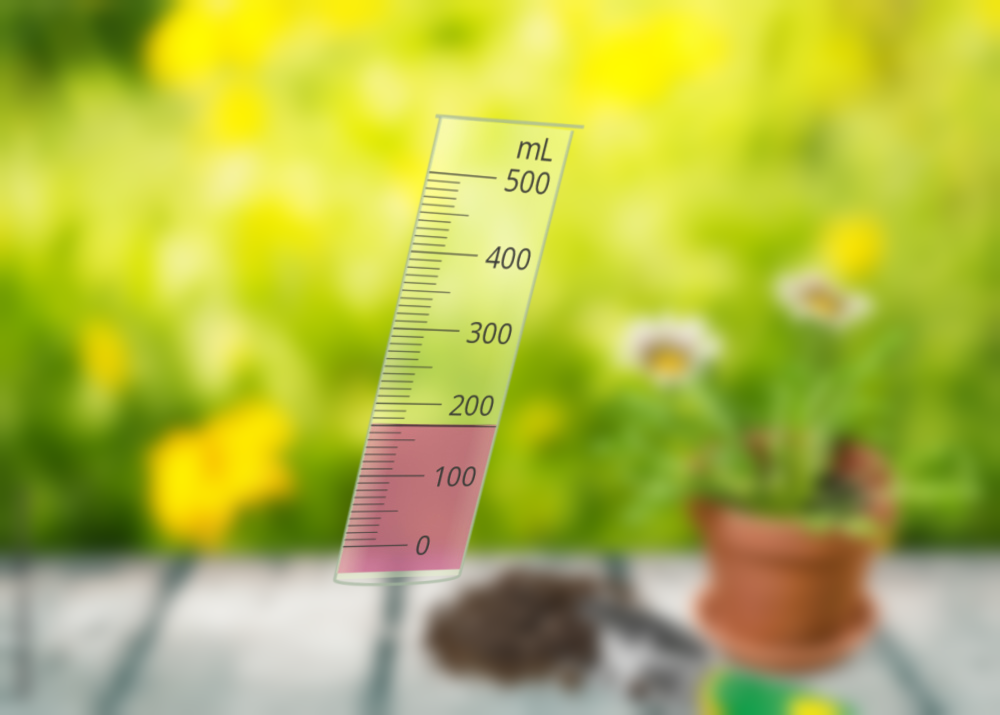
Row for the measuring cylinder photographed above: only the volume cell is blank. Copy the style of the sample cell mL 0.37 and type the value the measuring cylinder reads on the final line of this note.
mL 170
